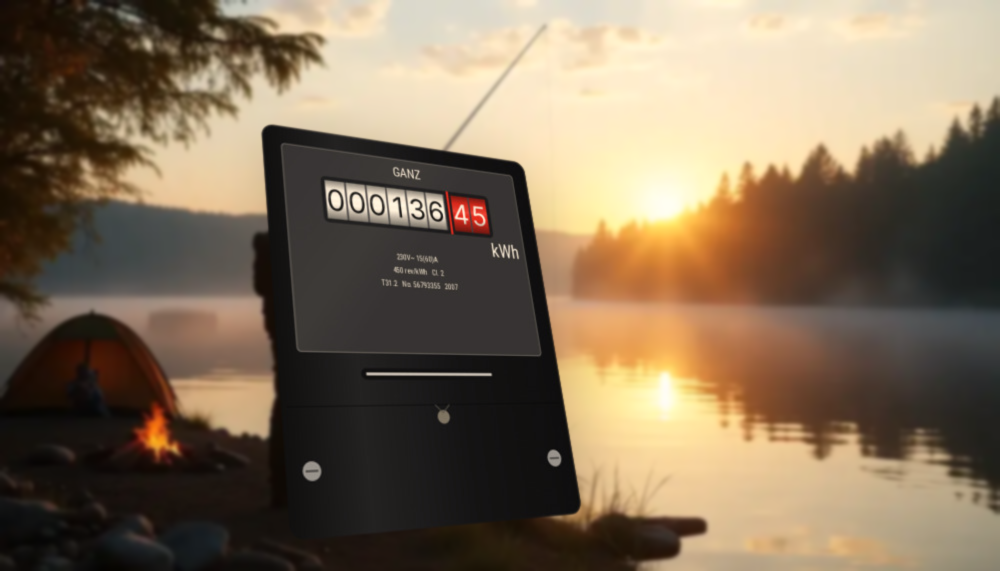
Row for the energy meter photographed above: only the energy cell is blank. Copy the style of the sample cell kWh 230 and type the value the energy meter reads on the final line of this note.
kWh 136.45
